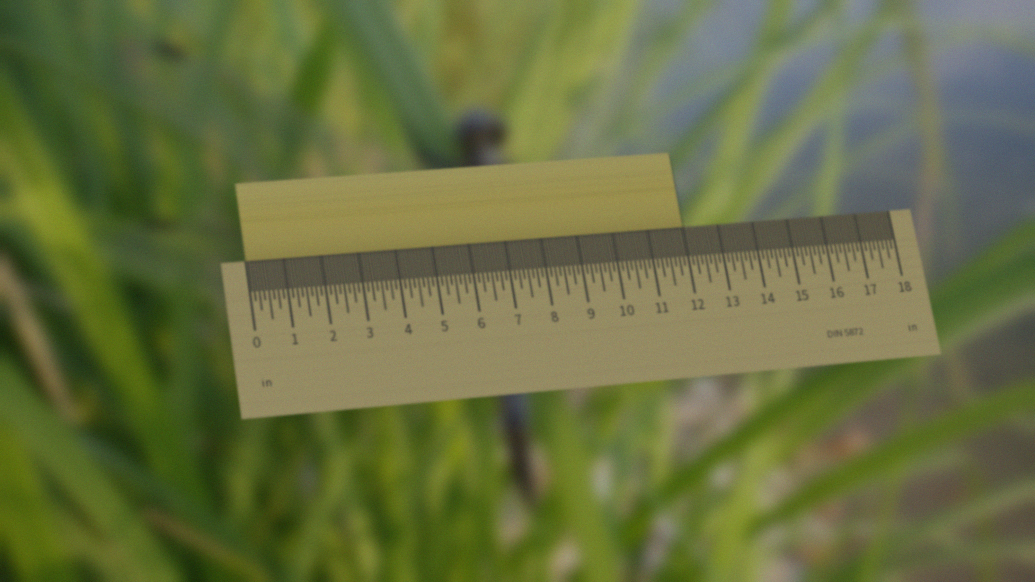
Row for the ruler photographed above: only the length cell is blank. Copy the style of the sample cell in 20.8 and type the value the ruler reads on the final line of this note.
in 12
